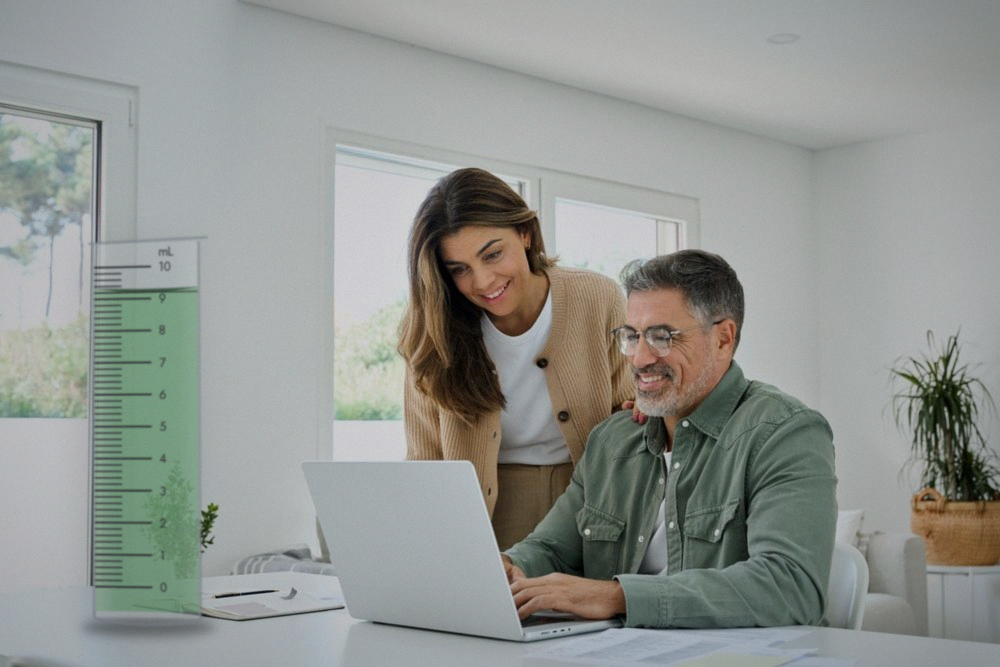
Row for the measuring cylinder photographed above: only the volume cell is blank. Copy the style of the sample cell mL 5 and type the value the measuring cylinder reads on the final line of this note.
mL 9.2
